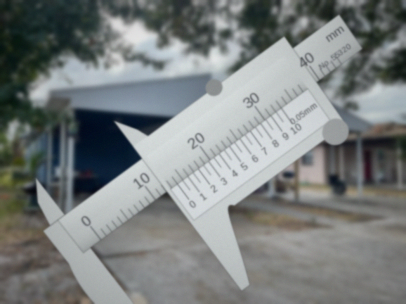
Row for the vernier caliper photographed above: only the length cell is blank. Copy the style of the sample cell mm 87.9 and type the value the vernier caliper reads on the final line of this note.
mm 14.0
